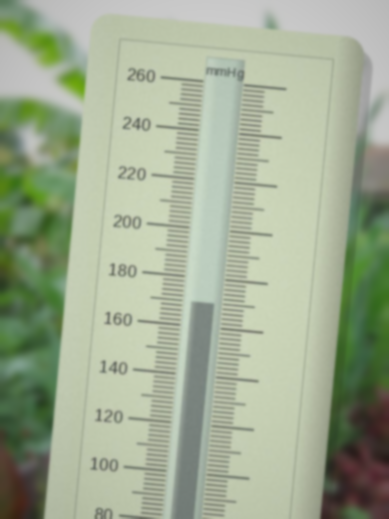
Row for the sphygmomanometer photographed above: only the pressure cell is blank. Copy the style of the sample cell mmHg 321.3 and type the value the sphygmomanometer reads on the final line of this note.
mmHg 170
